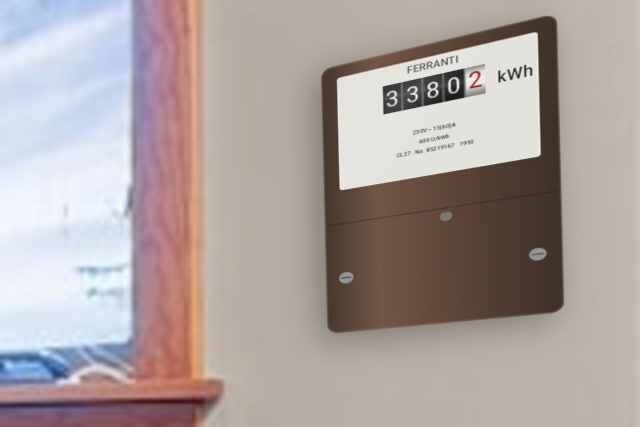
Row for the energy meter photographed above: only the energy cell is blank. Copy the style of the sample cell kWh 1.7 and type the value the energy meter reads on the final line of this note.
kWh 3380.2
